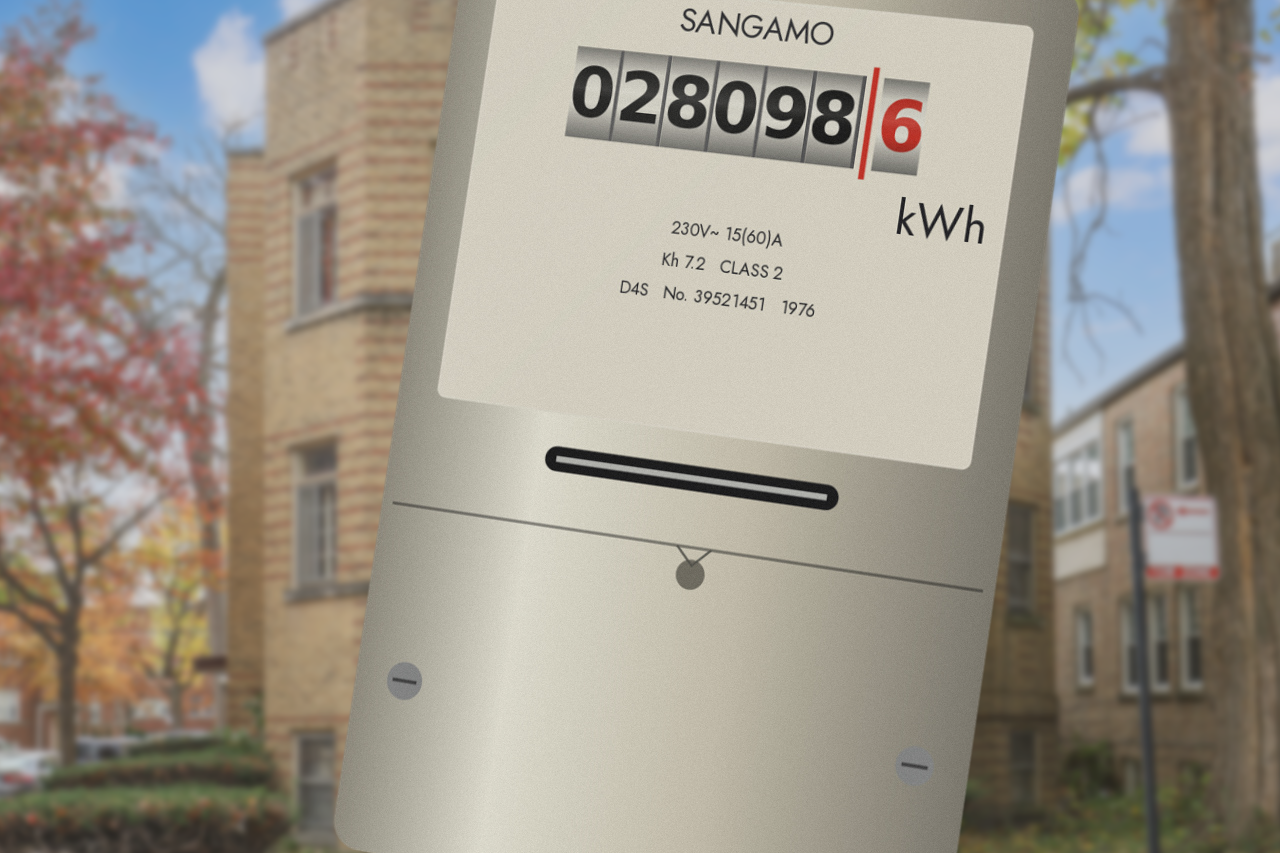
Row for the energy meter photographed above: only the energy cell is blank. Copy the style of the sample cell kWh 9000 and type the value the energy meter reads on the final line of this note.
kWh 28098.6
